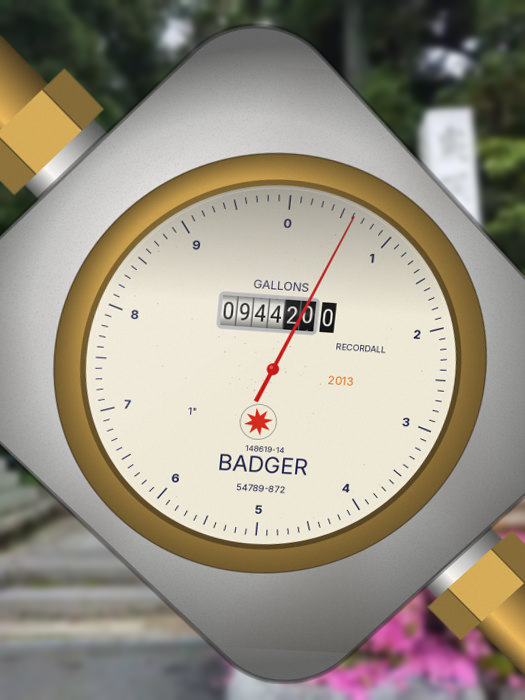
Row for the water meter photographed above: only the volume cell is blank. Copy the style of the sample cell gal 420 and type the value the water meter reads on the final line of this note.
gal 944200.6
